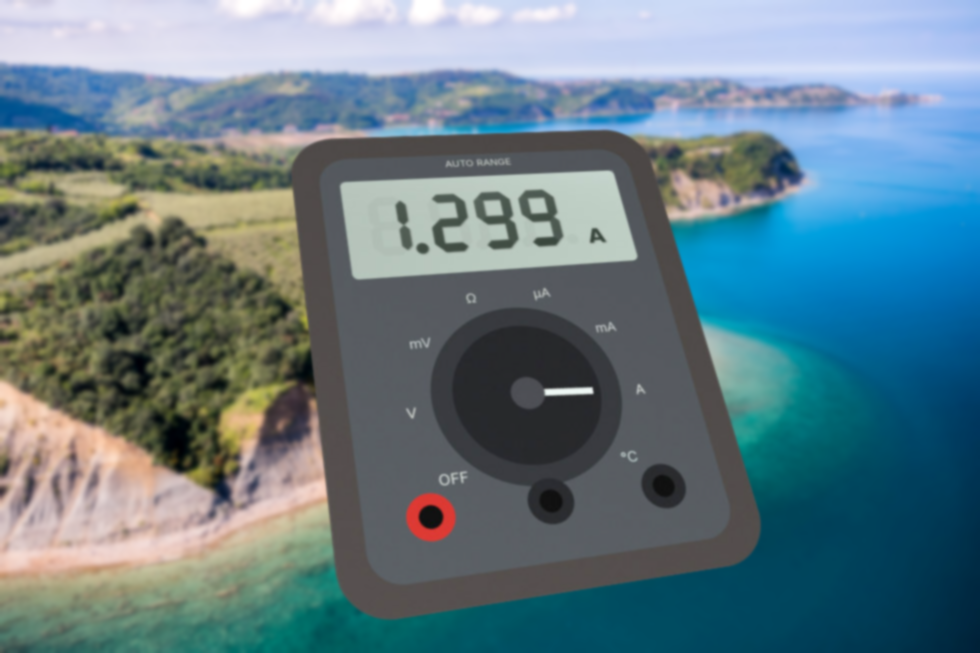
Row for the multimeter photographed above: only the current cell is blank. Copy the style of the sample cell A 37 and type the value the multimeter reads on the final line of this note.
A 1.299
